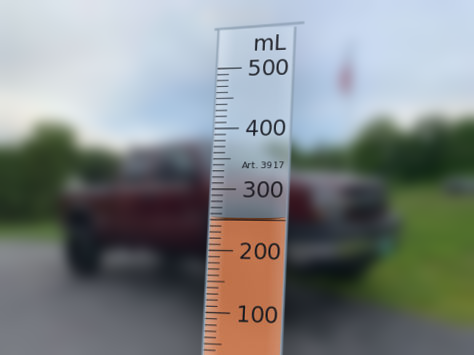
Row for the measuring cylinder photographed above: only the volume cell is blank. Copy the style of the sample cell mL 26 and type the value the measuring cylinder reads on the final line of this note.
mL 250
